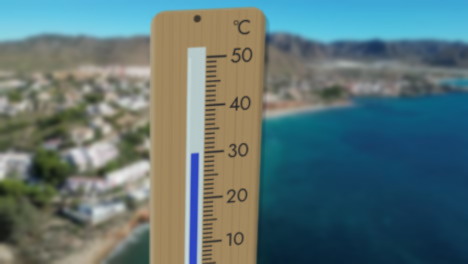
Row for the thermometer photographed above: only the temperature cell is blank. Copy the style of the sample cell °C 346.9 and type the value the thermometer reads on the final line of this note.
°C 30
